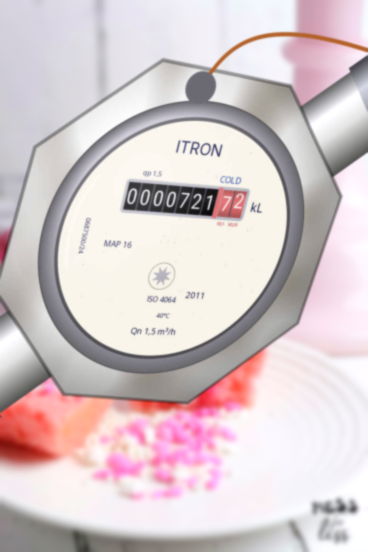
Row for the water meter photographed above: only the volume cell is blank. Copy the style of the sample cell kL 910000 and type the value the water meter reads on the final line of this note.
kL 721.72
